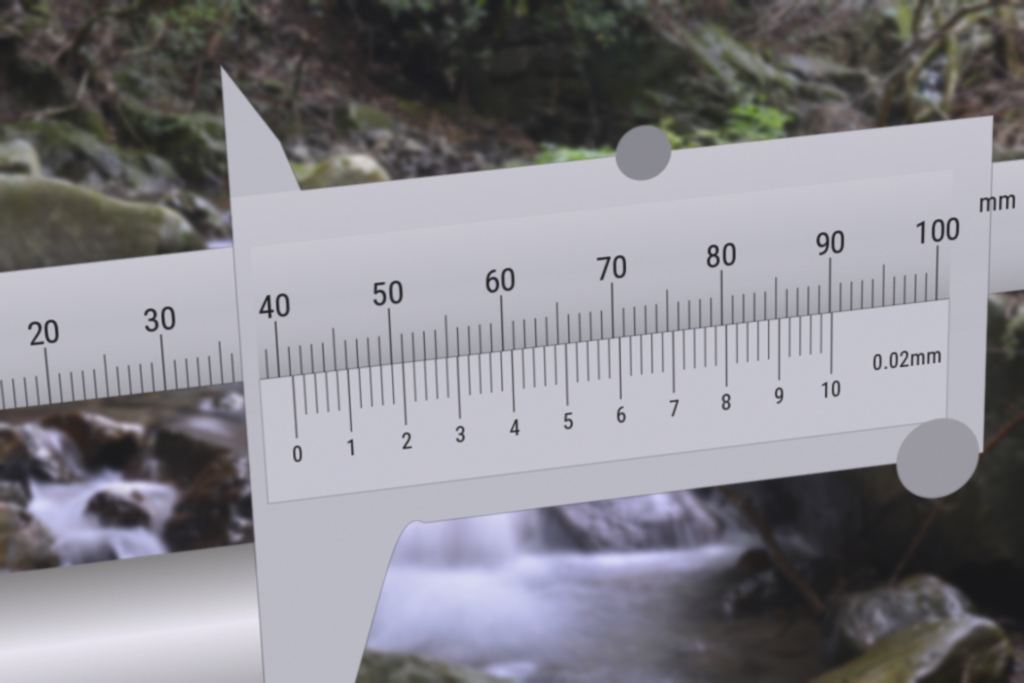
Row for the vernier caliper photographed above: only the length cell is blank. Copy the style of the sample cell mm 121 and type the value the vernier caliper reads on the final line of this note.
mm 41.2
